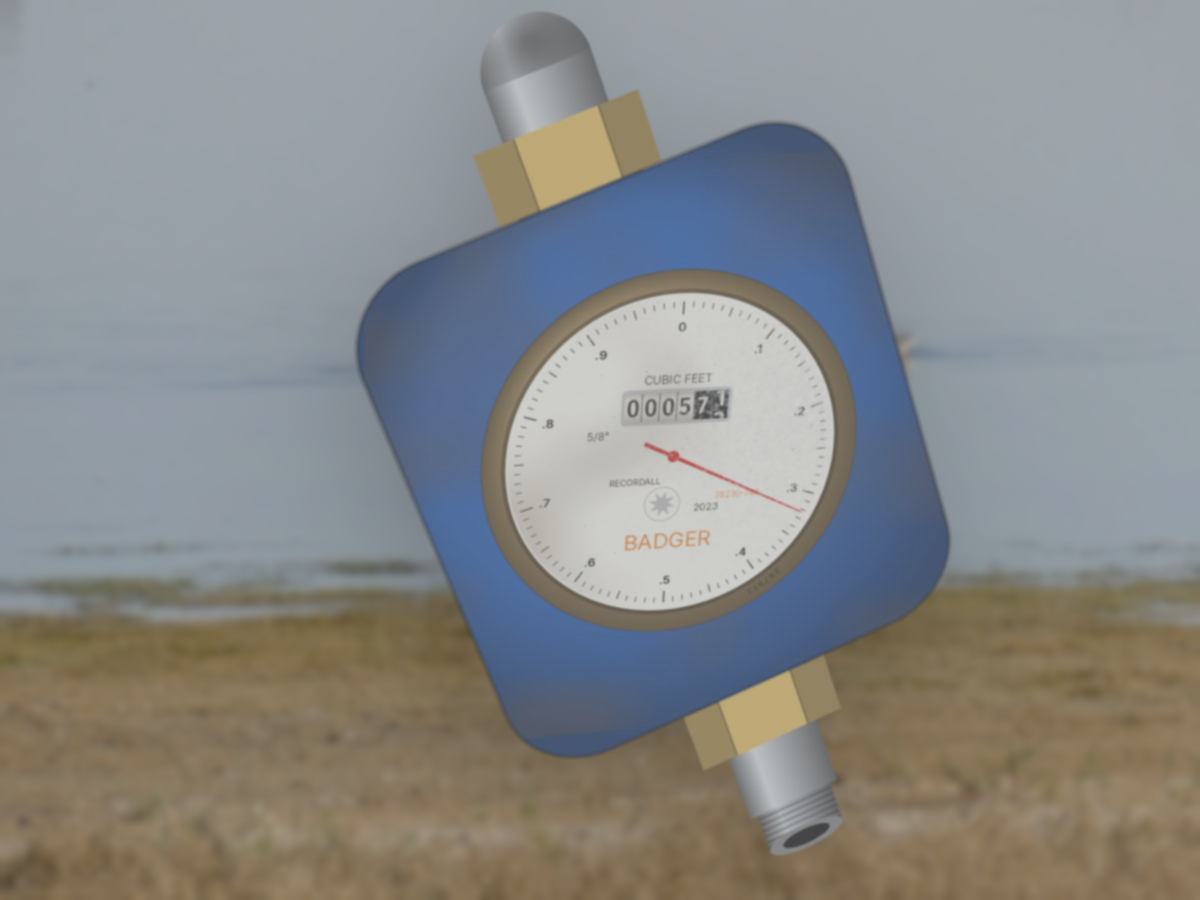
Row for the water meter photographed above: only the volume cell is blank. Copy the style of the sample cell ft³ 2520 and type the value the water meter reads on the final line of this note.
ft³ 571.32
